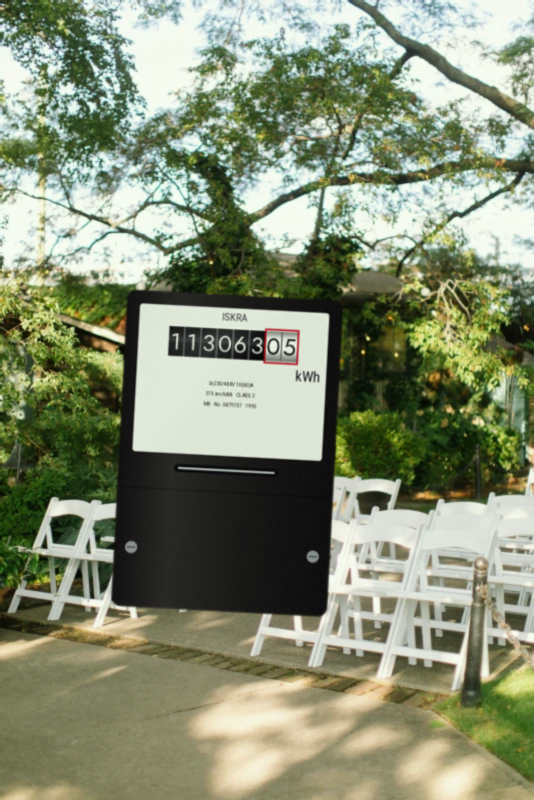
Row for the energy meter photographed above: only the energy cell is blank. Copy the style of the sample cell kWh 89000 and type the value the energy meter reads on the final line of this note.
kWh 113063.05
